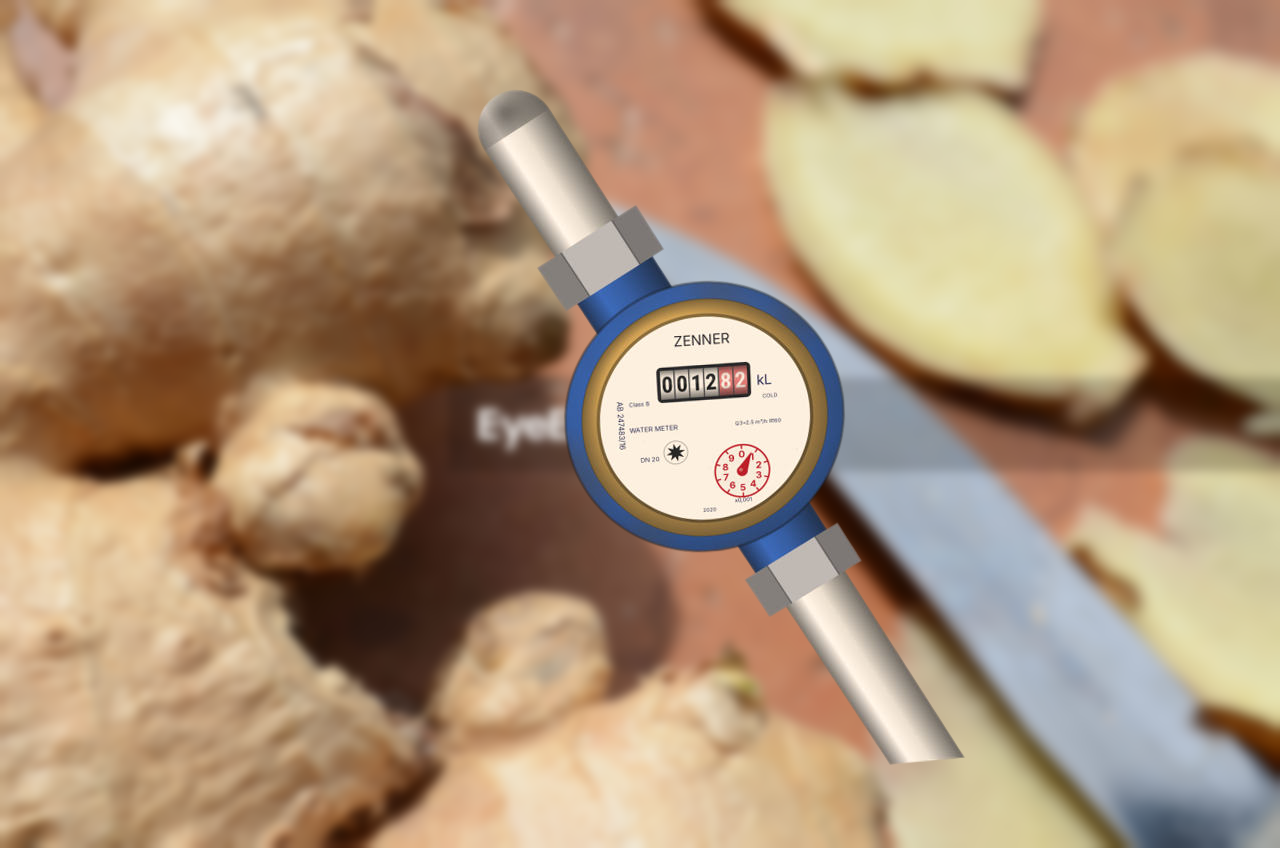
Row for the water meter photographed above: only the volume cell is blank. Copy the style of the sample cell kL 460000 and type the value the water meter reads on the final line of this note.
kL 12.820
